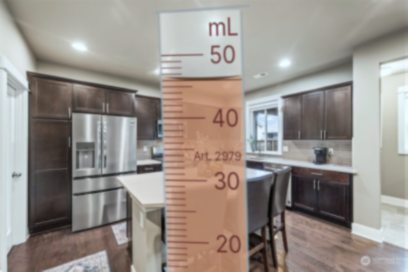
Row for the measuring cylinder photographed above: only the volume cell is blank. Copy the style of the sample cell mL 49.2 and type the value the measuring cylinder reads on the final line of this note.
mL 46
